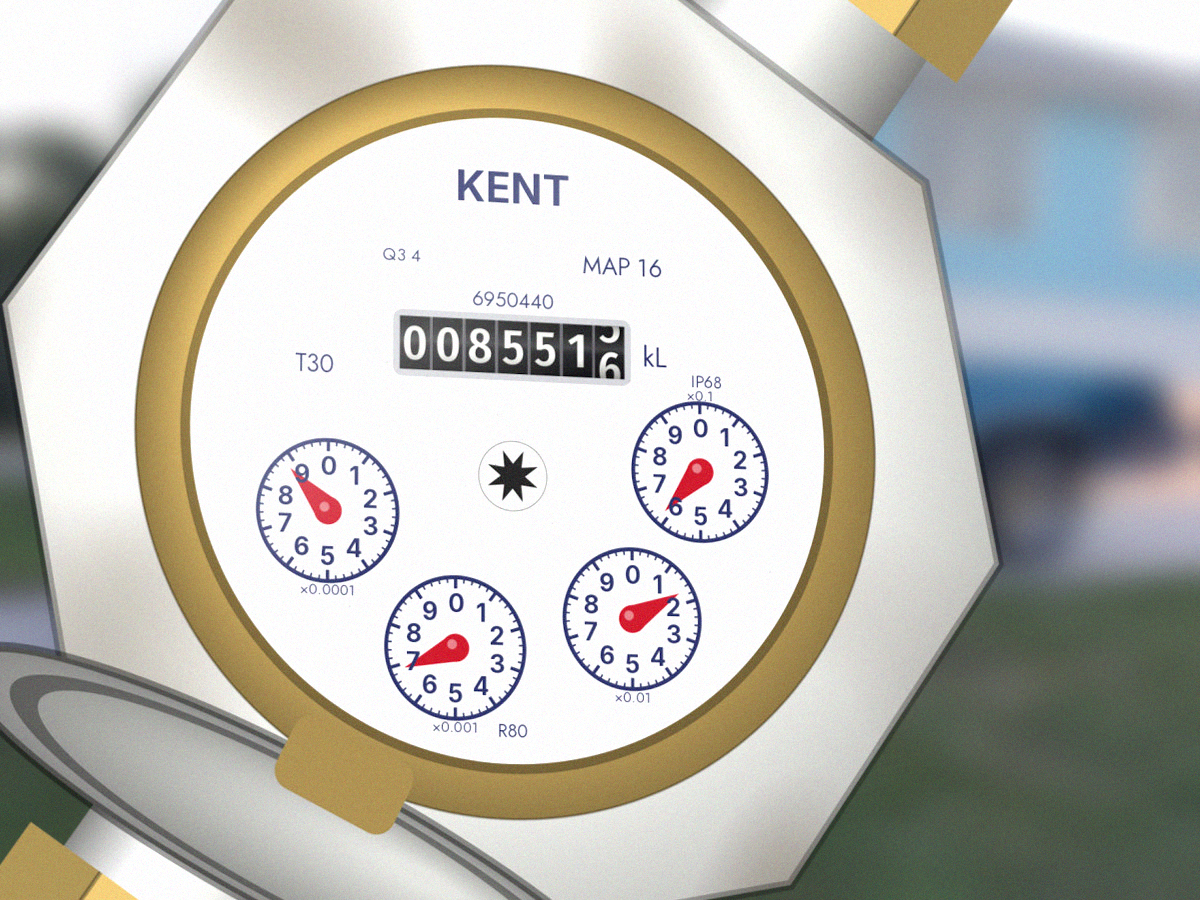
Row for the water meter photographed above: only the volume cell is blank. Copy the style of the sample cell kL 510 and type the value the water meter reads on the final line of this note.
kL 85515.6168
